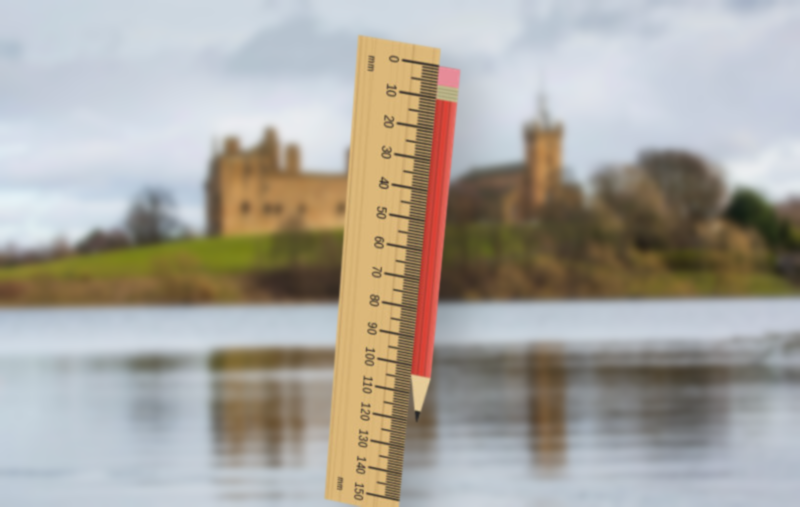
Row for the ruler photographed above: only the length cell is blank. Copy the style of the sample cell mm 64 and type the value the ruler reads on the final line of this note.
mm 120
